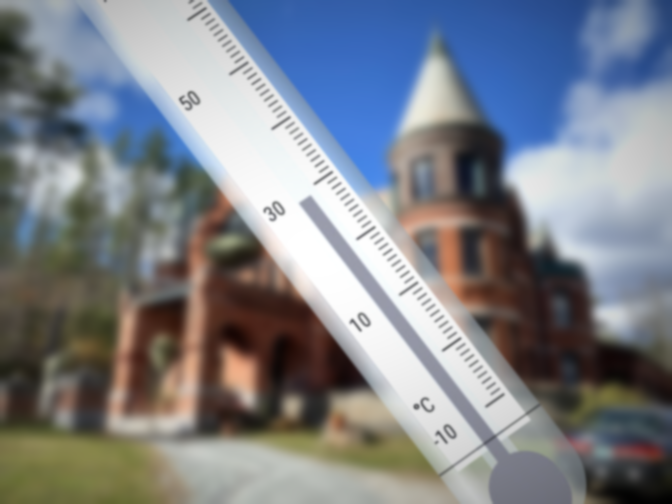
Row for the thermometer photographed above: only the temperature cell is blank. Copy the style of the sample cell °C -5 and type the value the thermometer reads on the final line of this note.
°C 29
